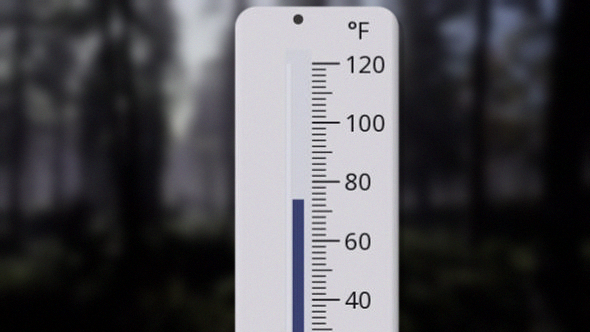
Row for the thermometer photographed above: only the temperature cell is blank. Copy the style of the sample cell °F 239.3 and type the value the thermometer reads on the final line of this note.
°F 74
